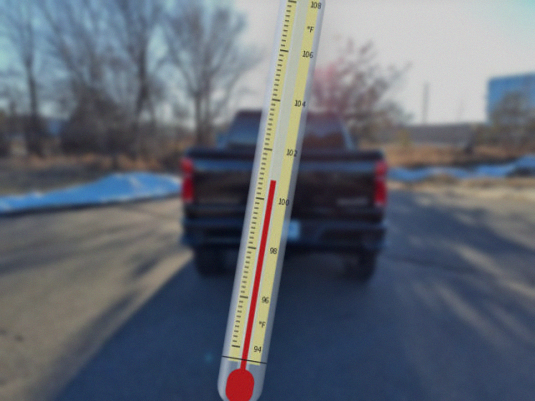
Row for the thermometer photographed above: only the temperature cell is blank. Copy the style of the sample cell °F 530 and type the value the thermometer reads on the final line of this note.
°F 100.8
